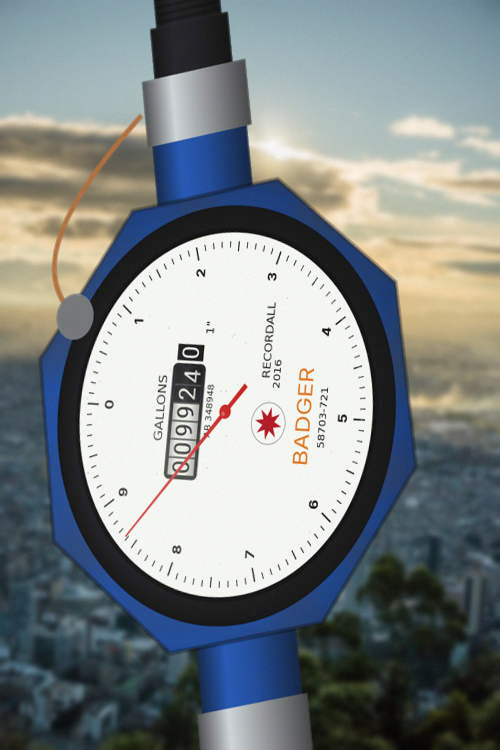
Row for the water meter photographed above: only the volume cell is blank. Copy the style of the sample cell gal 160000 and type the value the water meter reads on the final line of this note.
gal 99238.6
